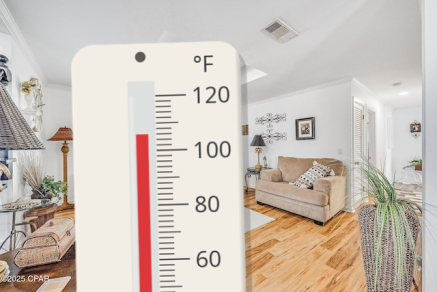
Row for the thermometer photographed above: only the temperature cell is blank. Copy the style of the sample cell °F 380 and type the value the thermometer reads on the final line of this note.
°F 106
